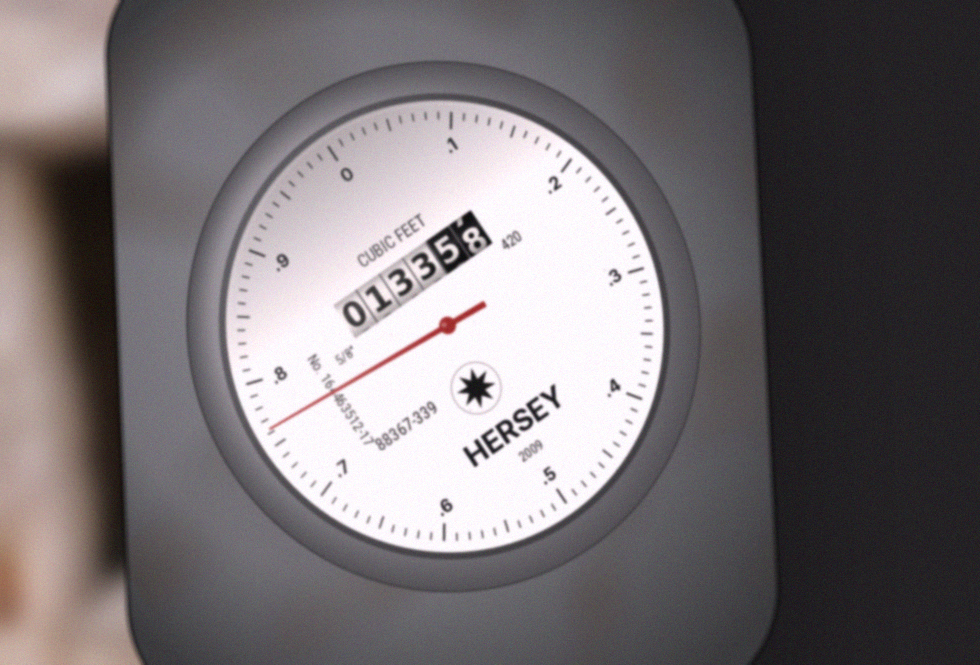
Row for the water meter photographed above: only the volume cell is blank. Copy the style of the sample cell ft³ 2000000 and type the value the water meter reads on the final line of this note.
ft³ 13357.76
